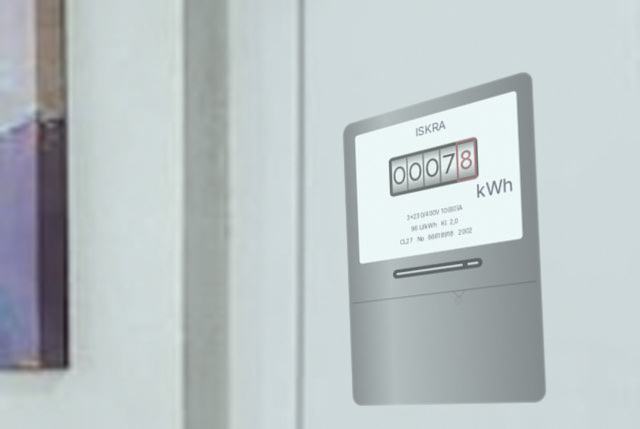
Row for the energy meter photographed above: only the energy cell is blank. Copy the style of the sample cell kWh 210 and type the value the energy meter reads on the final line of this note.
kWh 7.8
